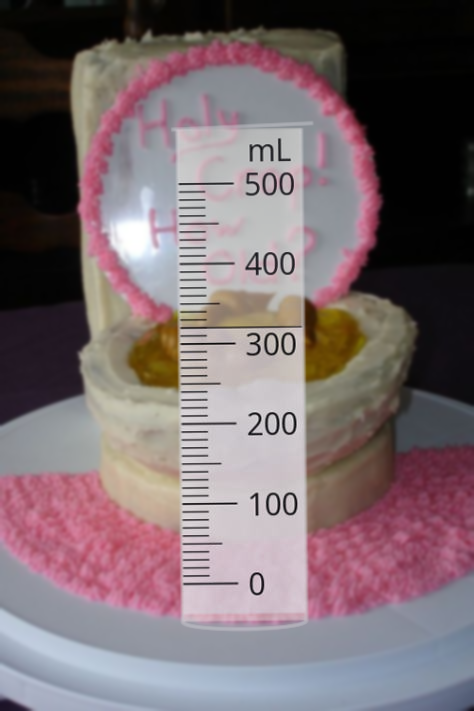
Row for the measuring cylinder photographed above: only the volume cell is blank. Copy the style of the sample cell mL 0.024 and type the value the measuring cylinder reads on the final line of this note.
mL 320
